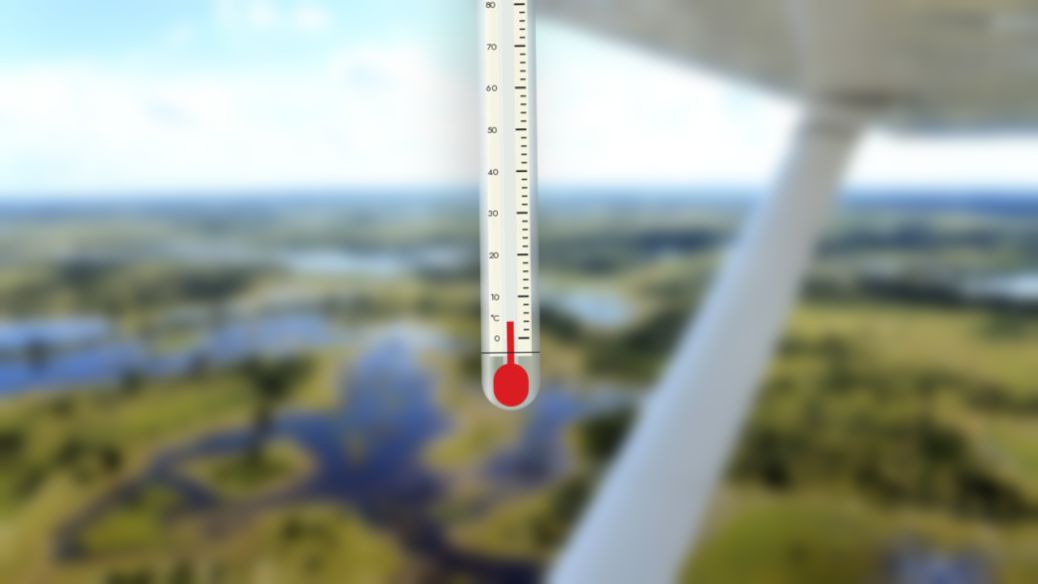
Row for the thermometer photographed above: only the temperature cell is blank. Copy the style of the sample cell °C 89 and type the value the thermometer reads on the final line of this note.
°C 4
